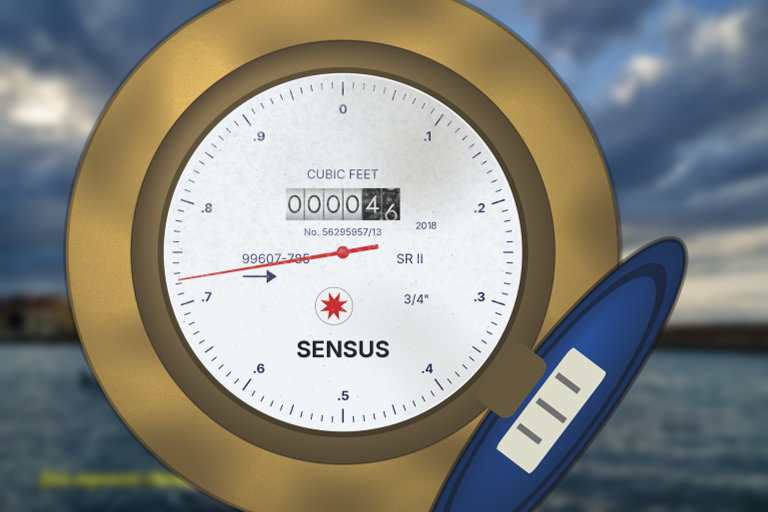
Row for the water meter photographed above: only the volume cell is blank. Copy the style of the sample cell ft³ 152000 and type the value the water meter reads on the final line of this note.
ft³ 45.72
